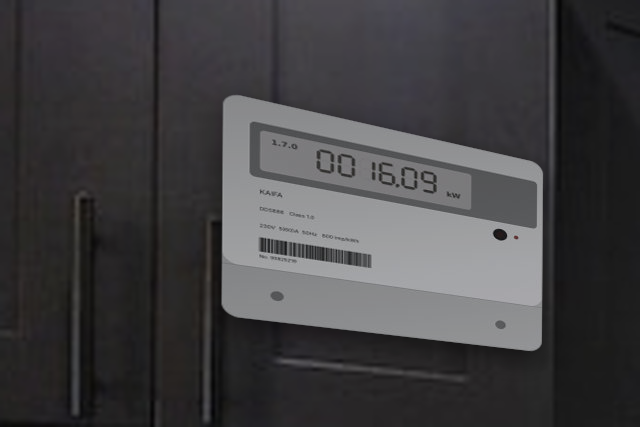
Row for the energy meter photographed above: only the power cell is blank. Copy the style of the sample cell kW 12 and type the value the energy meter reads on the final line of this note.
kW 16.09
